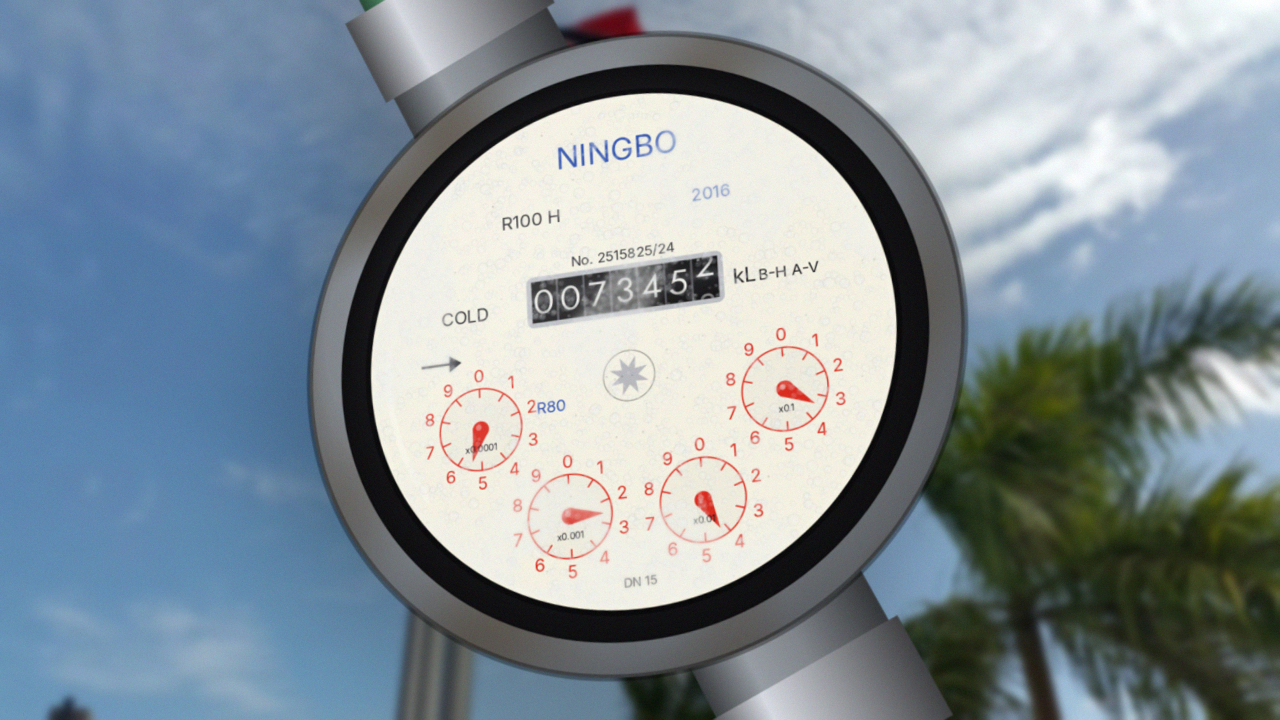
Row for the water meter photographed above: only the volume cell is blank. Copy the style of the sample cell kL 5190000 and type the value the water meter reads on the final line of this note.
kL 73452.3425
